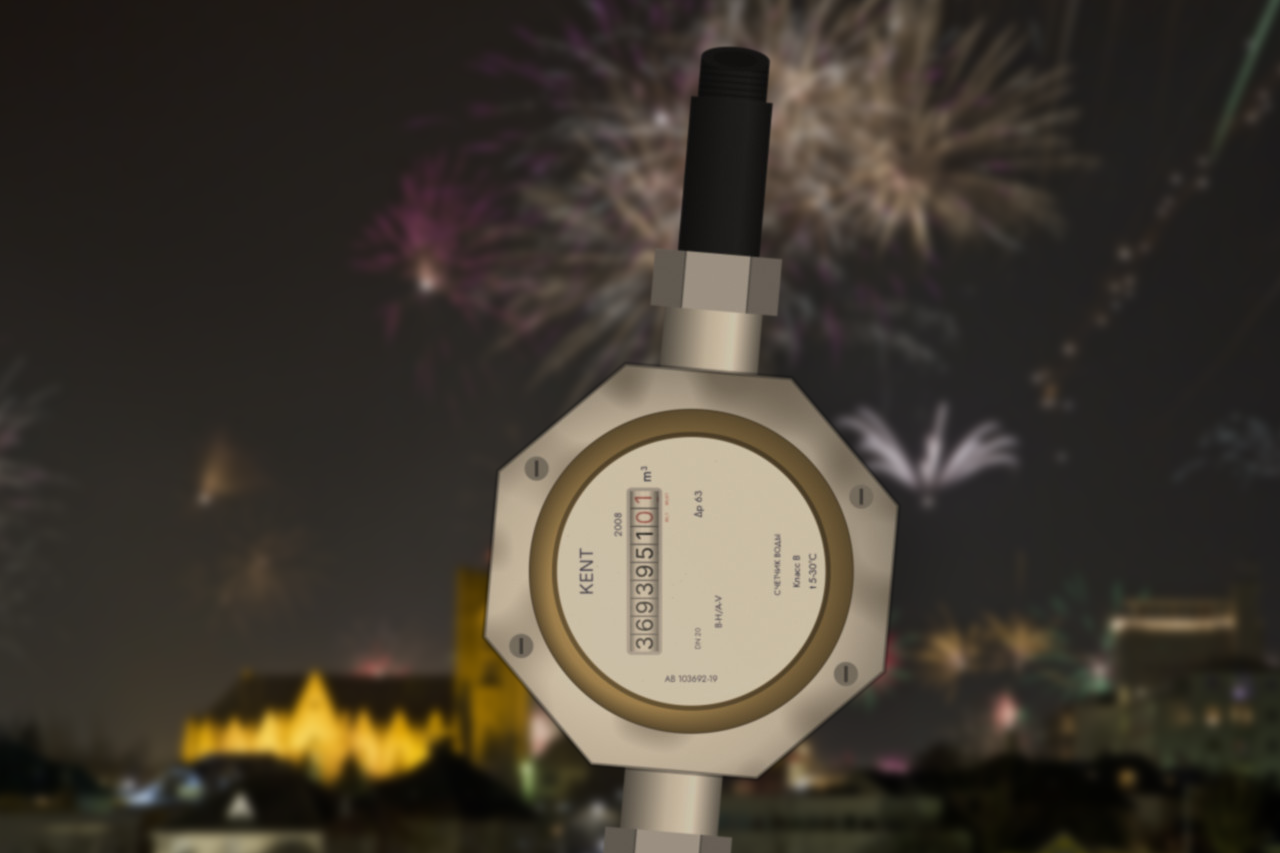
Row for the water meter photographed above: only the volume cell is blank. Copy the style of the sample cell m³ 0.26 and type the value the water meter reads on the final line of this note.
m³ 3693951.01
